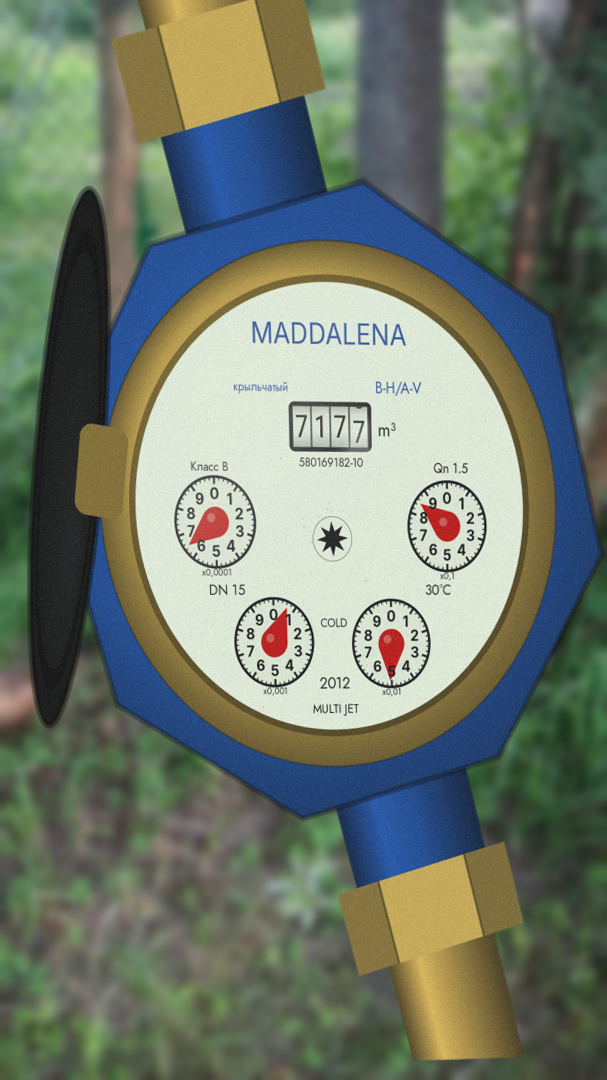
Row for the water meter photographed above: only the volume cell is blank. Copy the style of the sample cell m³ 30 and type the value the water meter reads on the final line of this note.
m³ 7176.8506
